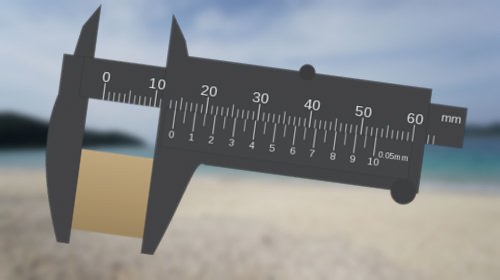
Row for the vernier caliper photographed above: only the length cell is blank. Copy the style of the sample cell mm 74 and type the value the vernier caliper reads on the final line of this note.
mm 14.0
